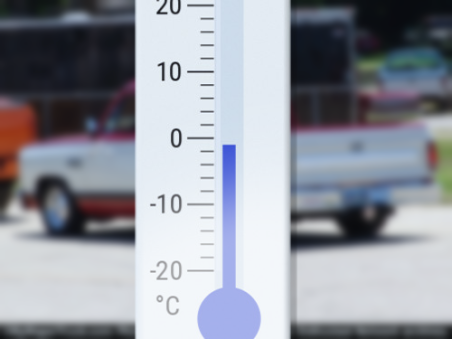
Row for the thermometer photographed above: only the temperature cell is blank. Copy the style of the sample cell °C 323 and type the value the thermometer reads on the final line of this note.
°C -1
